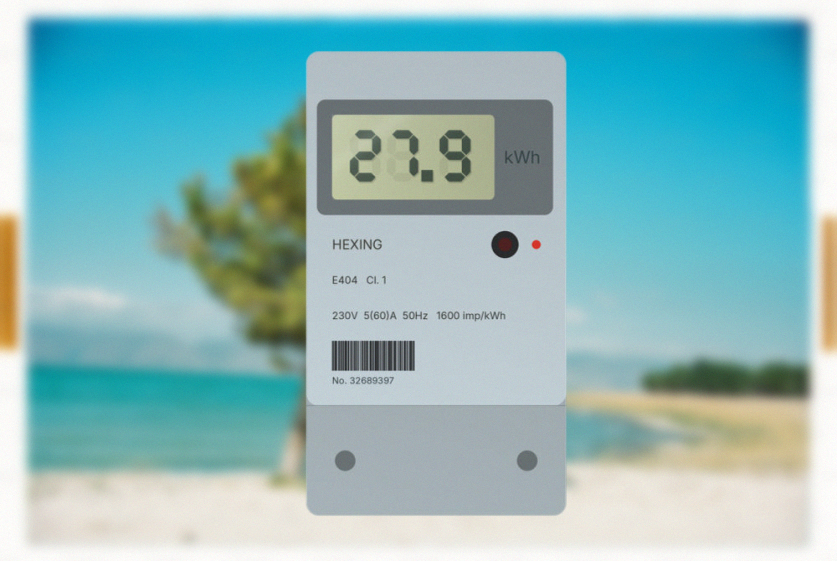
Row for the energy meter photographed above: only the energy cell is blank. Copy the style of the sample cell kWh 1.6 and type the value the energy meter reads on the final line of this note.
kWh 27.9
